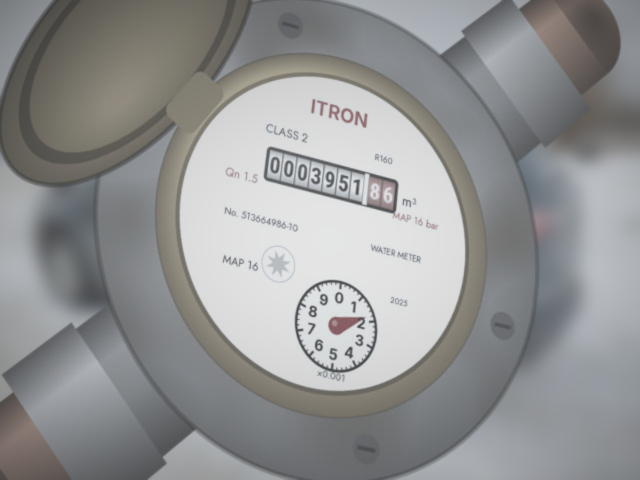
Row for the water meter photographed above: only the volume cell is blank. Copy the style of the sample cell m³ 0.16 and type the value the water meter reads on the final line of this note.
m³ 3951.861
